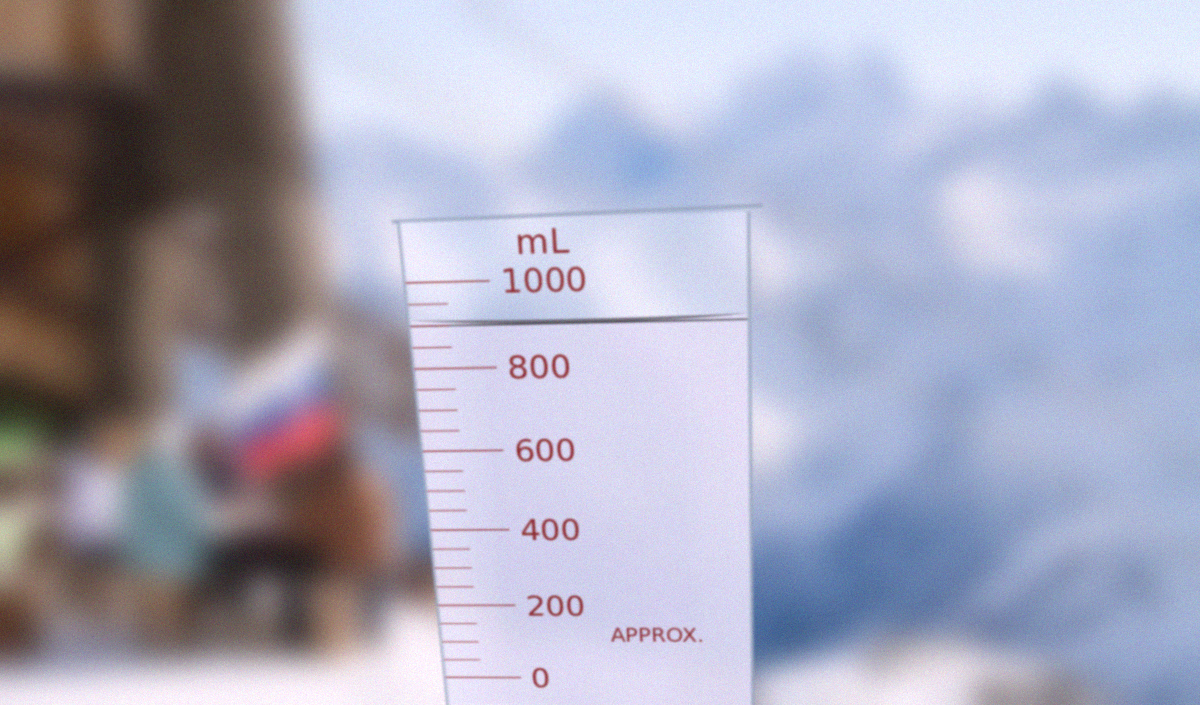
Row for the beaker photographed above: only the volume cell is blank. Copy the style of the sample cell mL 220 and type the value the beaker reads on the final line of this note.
mL 900
